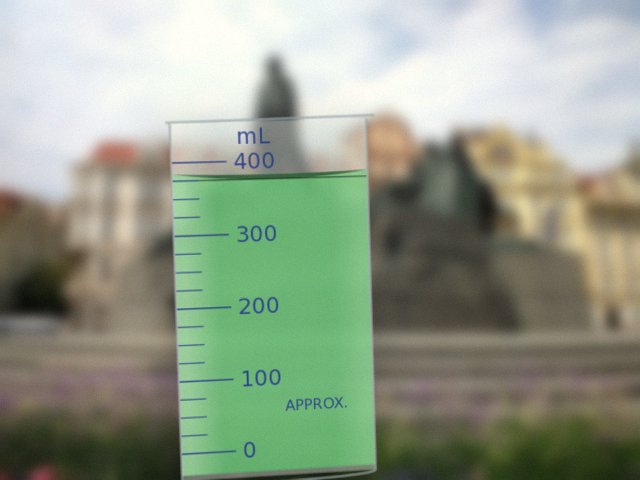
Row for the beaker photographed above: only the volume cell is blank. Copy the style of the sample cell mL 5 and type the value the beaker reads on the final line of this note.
mL 375
